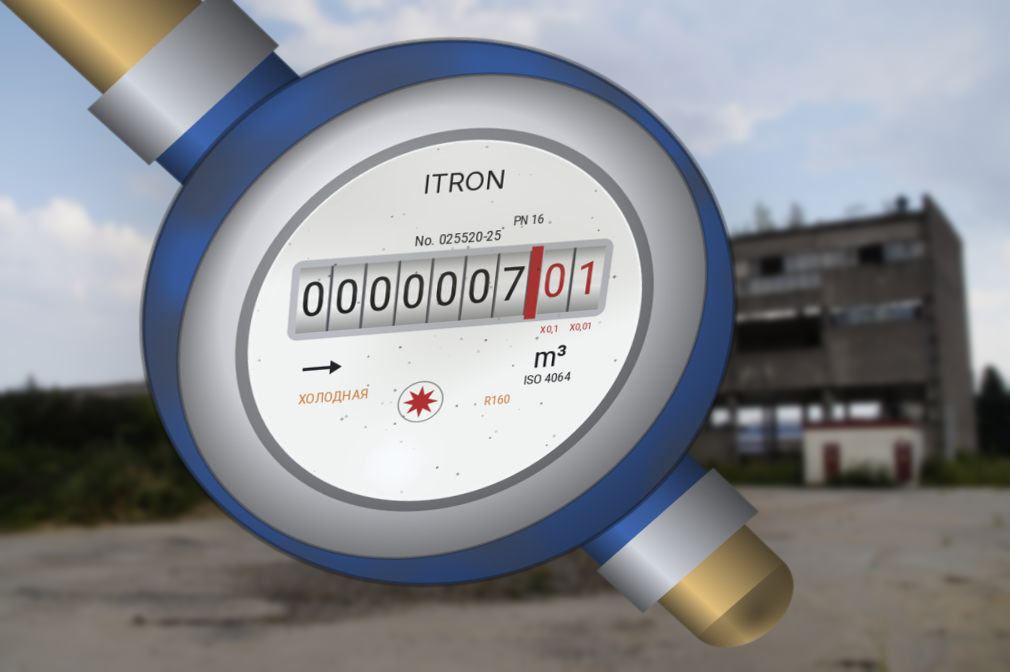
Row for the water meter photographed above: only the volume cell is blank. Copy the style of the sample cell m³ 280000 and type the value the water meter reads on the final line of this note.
m³ 7.01
